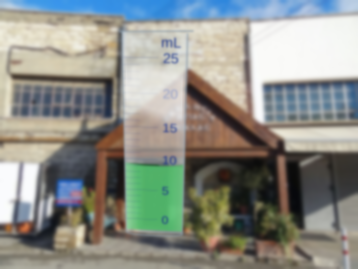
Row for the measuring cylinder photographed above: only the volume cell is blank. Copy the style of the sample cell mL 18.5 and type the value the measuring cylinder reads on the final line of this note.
mL 9
